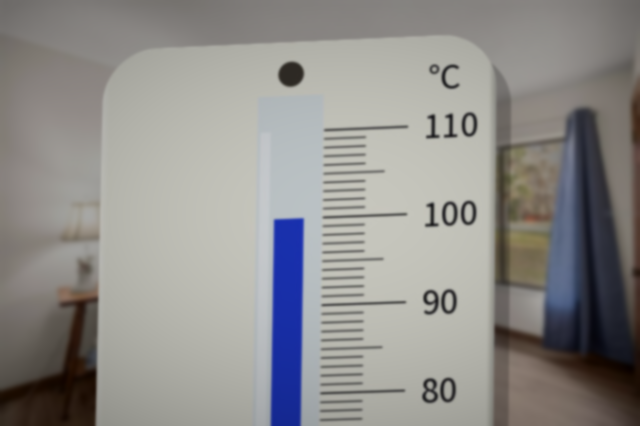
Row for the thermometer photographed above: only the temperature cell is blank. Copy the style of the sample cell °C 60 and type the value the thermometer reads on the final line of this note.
°C 100
